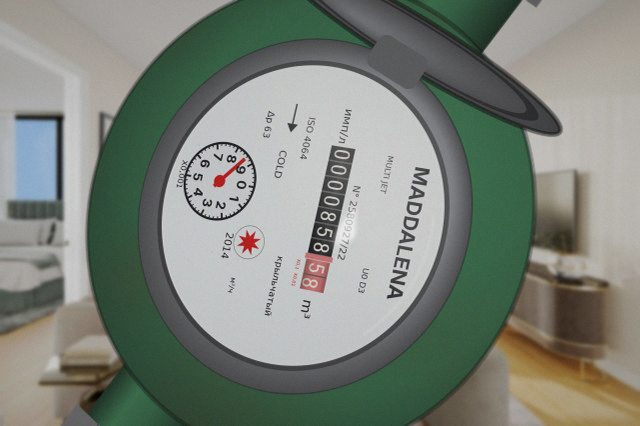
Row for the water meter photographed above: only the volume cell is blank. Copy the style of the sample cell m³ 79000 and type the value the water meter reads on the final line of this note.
m³ 858.578
